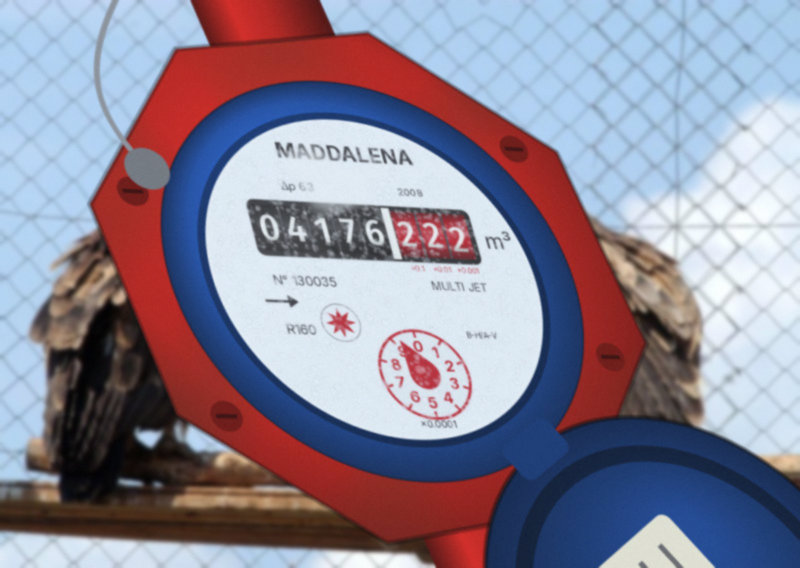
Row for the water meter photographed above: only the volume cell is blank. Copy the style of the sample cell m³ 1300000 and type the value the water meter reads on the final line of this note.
m³ 4176.2219
